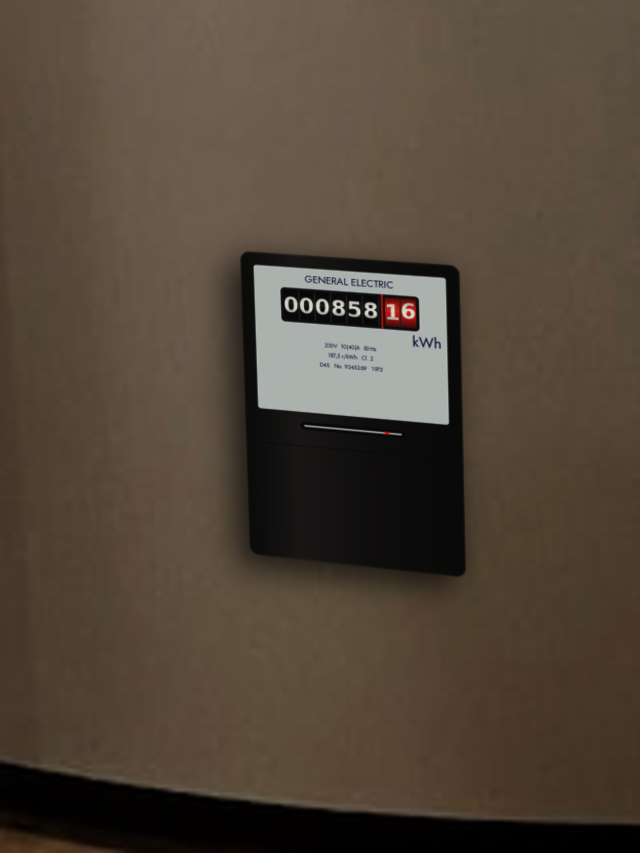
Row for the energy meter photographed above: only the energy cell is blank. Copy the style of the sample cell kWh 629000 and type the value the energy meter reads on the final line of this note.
kWh 858.16
